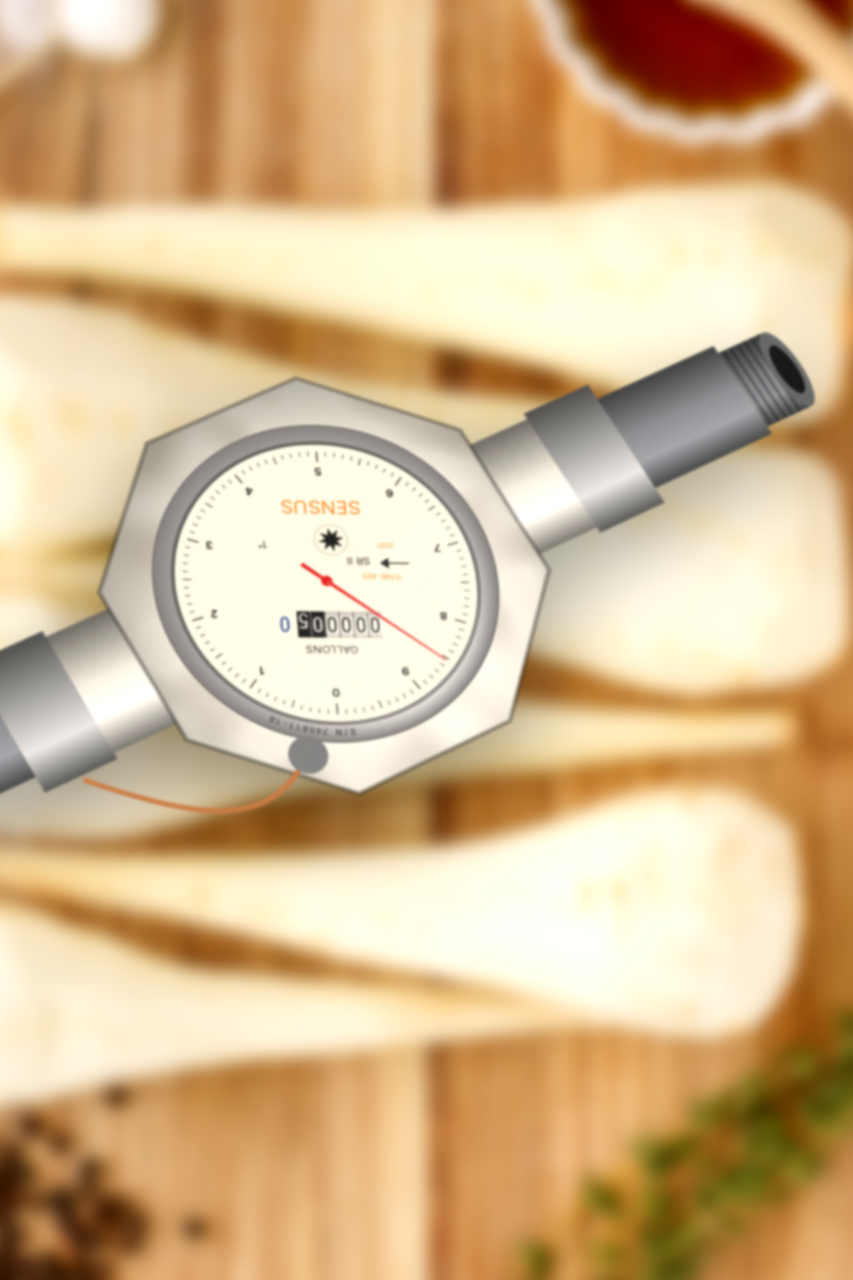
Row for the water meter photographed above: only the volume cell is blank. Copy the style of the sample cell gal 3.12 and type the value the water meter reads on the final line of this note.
gal 48.5
